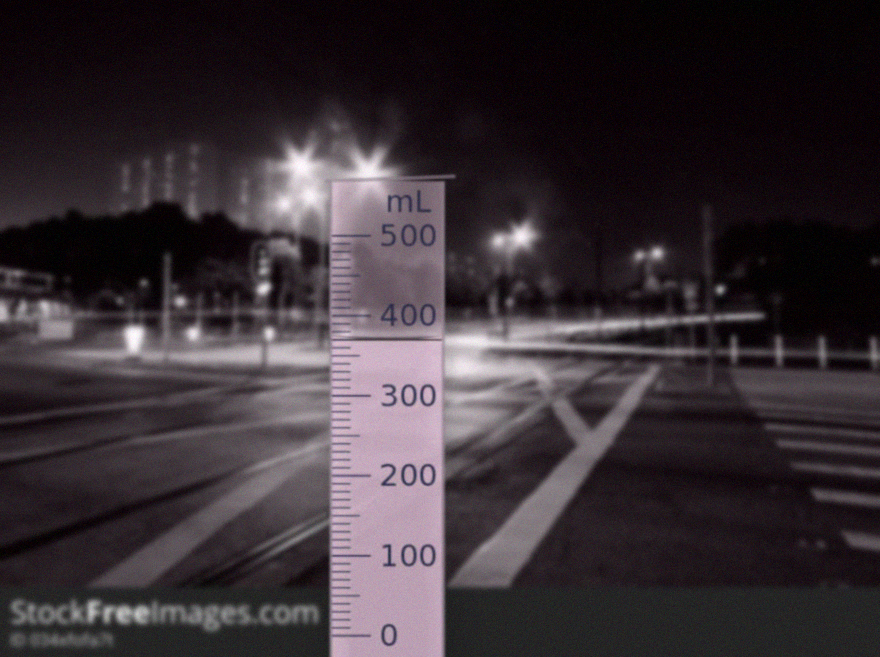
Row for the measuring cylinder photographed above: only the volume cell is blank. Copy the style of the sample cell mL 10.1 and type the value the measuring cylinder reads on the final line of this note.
mL 370
